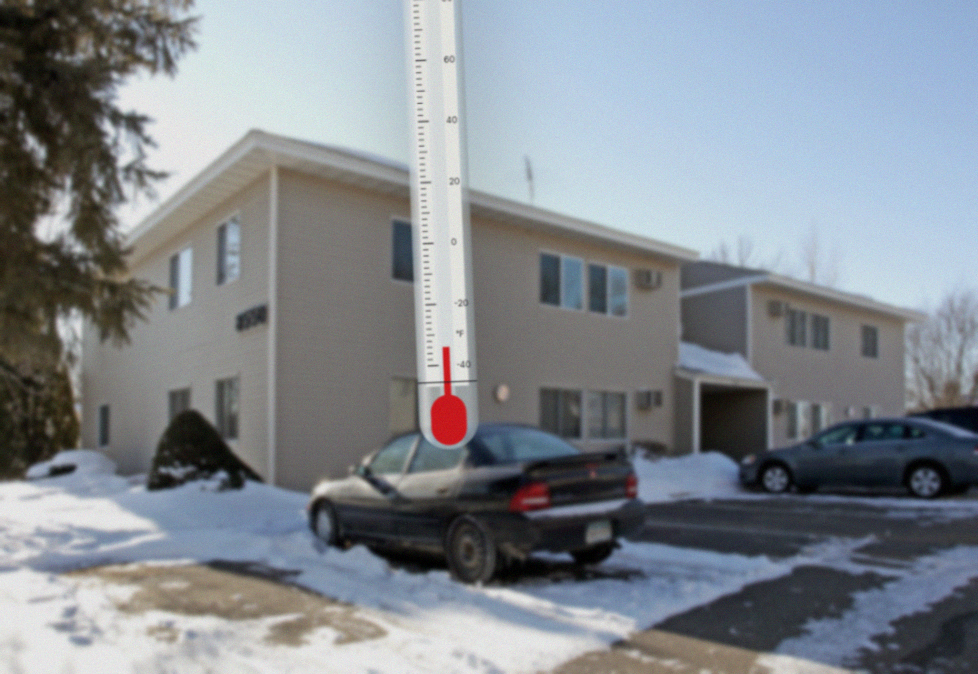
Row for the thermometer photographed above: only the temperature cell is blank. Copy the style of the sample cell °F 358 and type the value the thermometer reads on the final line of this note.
°F -34
